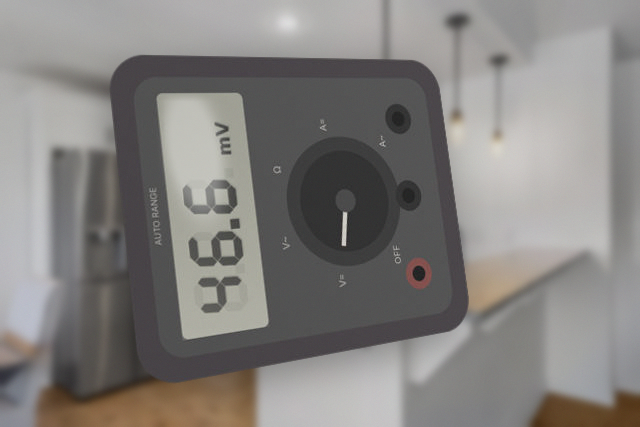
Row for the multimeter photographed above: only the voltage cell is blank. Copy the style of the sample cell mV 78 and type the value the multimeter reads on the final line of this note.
mV 46.6
